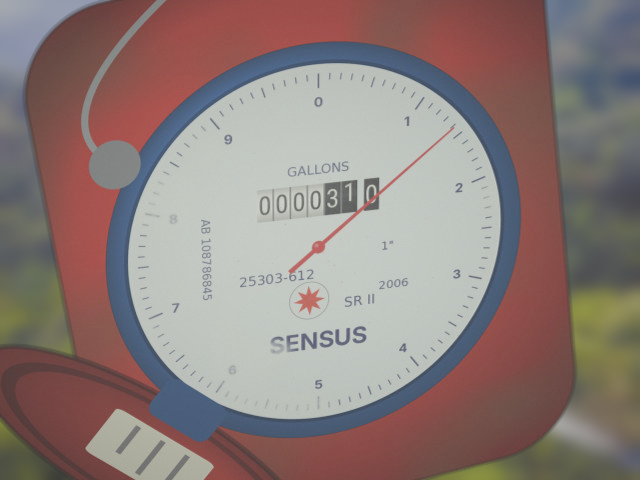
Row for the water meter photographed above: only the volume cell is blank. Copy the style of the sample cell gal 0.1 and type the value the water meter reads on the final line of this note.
gal 311.4
